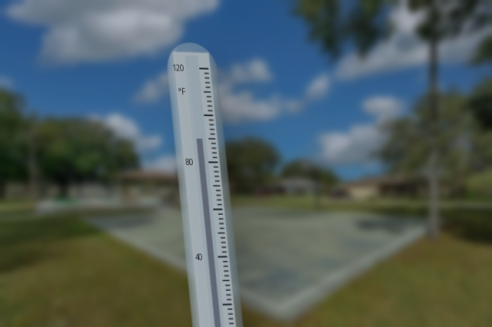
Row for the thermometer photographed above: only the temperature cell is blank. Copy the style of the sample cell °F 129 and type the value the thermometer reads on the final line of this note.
°F 90
